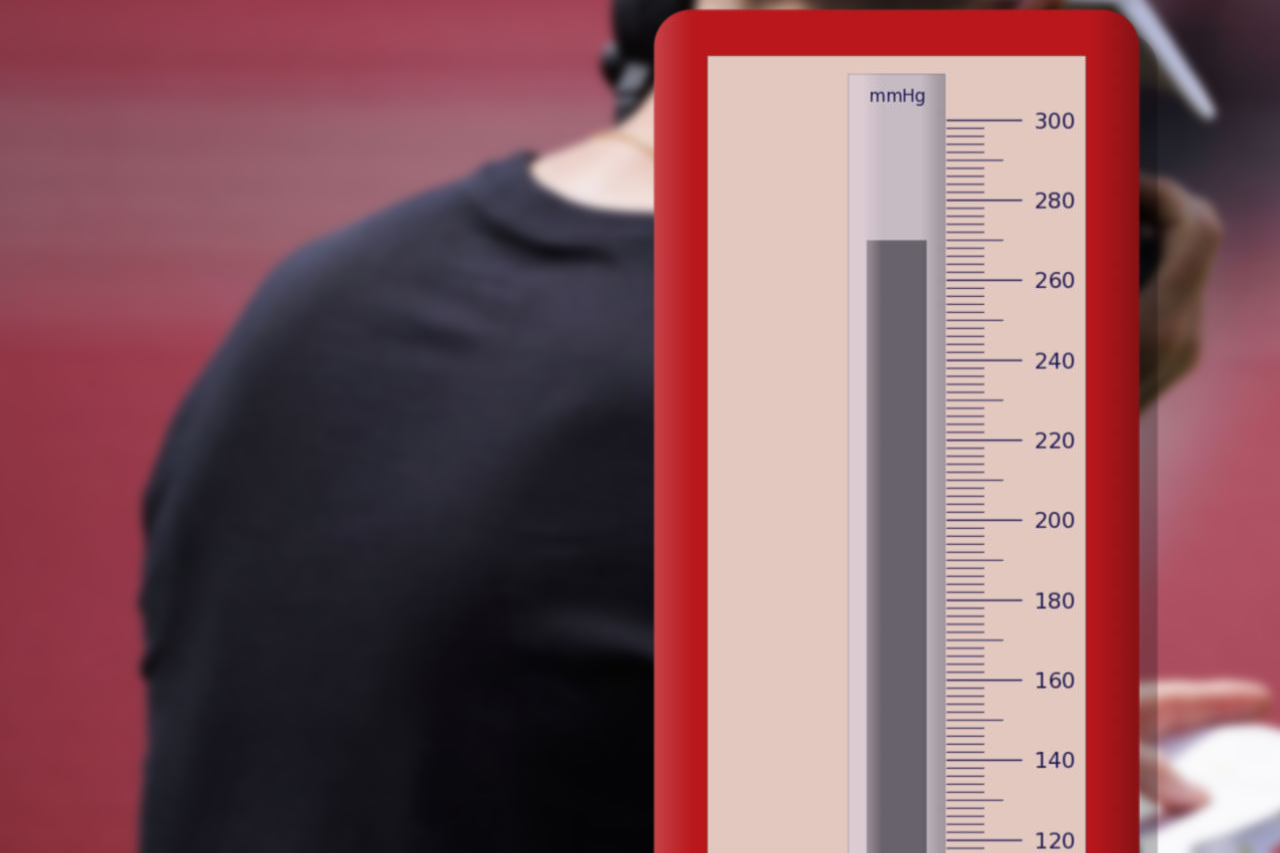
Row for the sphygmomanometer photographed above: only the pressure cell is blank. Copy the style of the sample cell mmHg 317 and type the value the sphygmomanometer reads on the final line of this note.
mmHg 270
